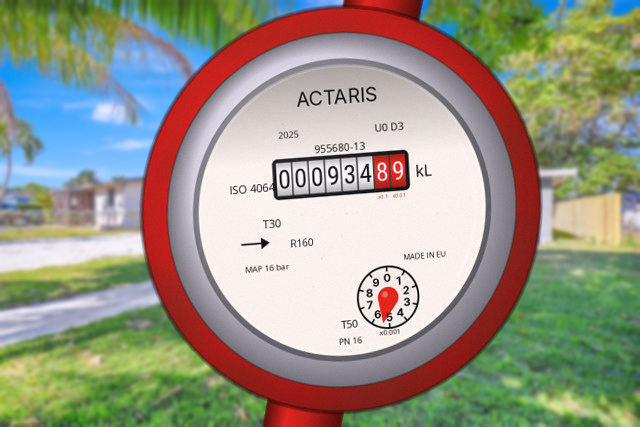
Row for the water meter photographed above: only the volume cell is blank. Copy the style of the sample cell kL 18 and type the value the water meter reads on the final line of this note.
kL 934.895
